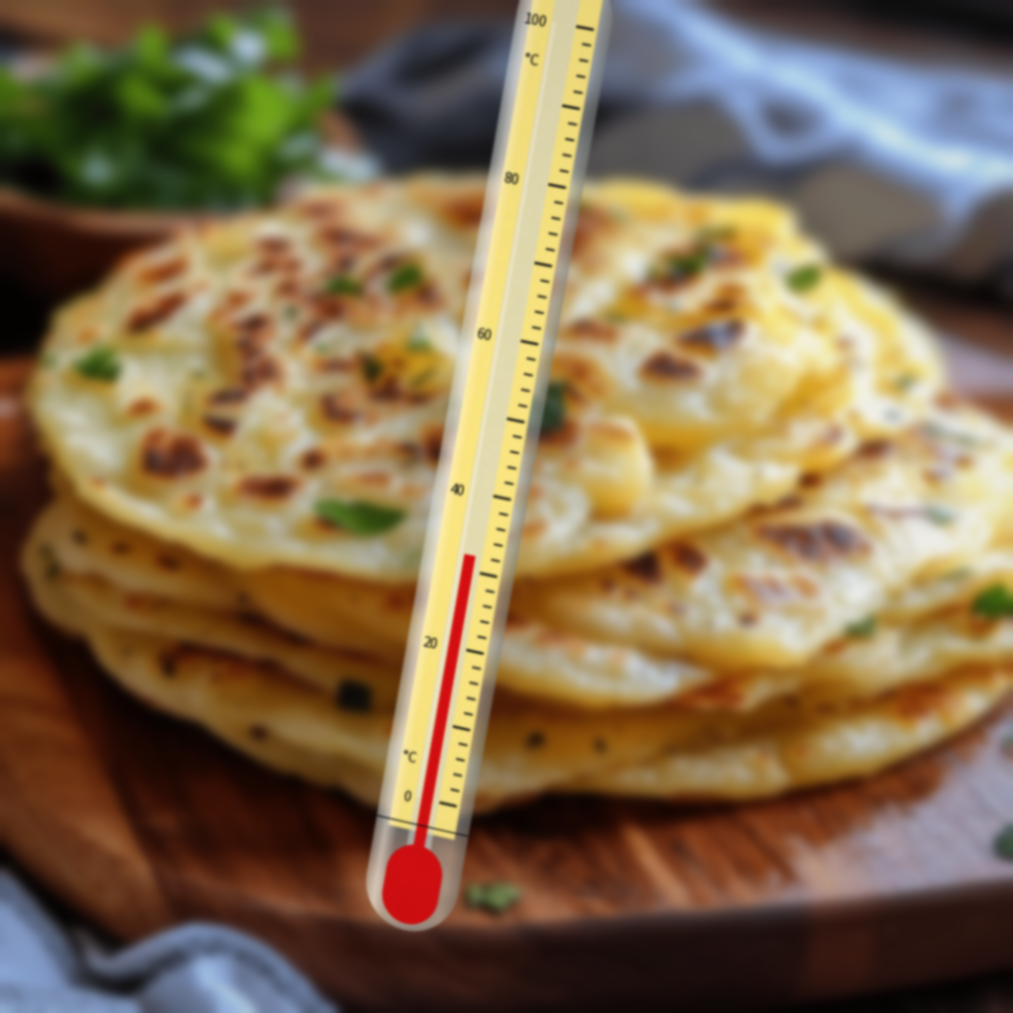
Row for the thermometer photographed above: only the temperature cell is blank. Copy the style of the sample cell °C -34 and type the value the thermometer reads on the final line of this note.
°C 32
